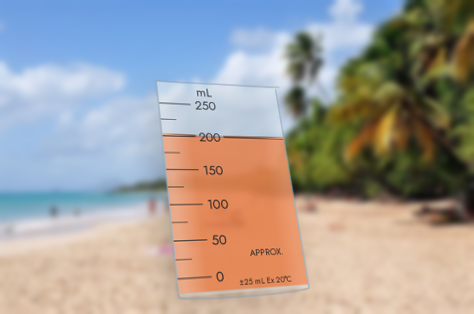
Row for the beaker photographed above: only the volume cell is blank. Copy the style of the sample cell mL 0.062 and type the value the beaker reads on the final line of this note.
mL 200
